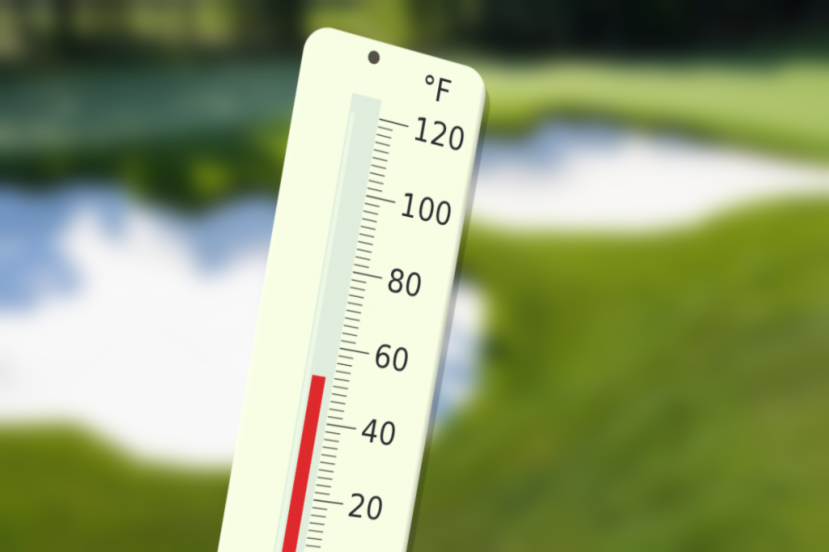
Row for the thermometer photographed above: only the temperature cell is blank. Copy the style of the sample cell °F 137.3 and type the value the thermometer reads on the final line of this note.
°F 52
